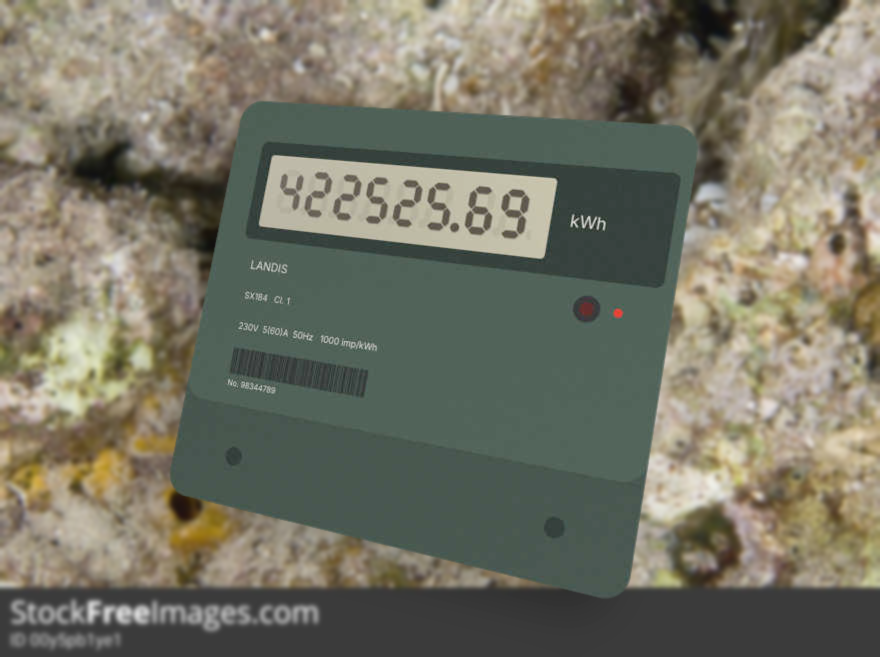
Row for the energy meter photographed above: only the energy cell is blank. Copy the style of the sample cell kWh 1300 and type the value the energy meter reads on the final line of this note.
kWh 422525.69
